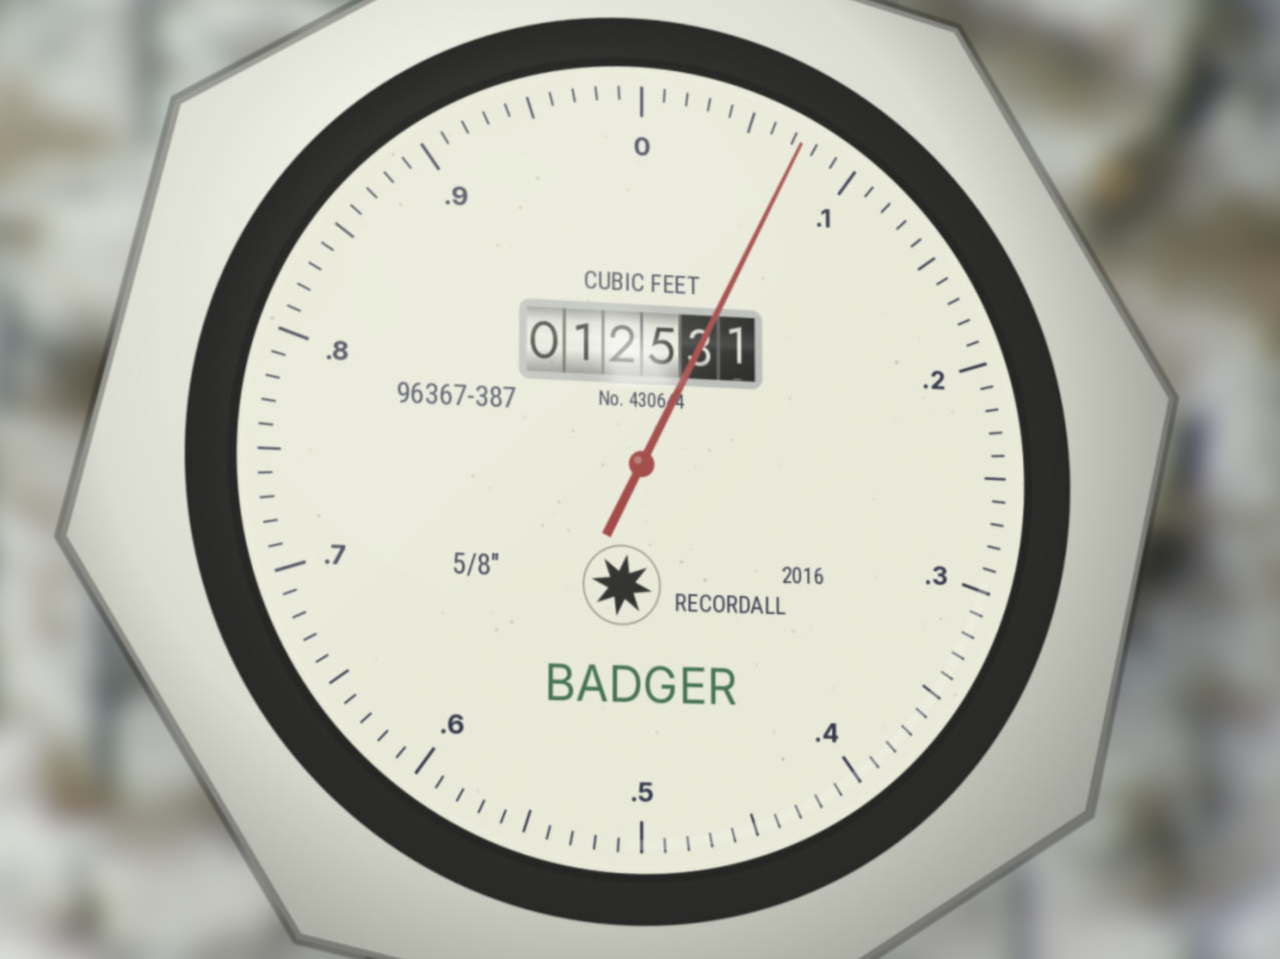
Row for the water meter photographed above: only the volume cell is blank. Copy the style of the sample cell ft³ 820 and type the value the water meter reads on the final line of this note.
ft³ 12531.07
